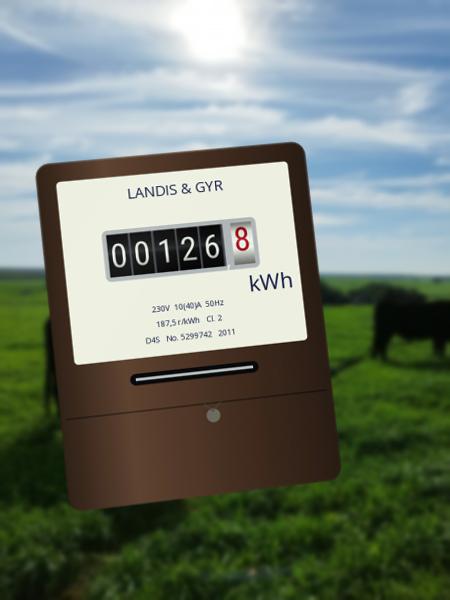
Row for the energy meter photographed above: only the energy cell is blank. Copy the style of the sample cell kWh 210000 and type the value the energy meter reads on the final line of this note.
kWh 126.8
